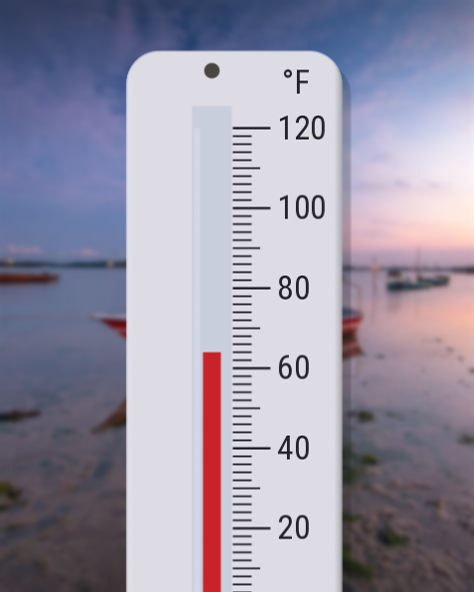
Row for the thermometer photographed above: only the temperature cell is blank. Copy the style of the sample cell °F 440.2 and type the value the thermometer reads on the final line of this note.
°F 64
